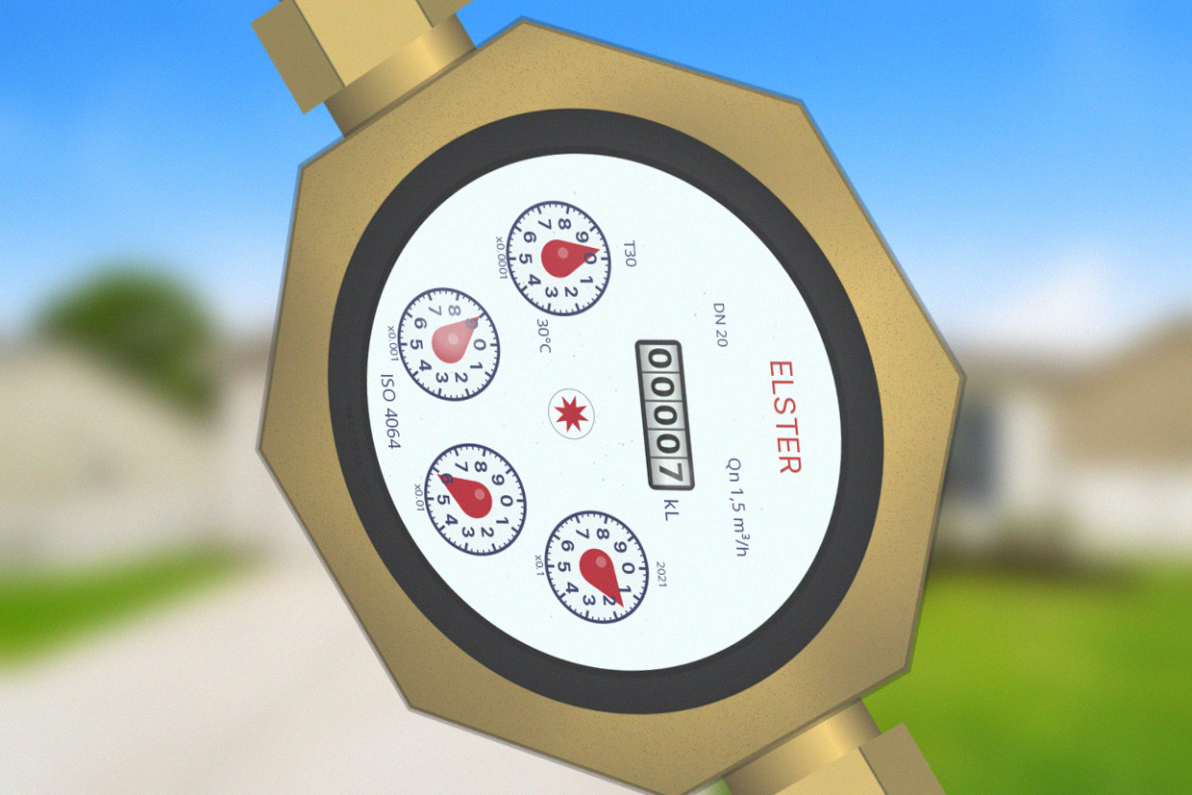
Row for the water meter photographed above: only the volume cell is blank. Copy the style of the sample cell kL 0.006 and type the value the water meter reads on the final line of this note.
kL 7.1589
